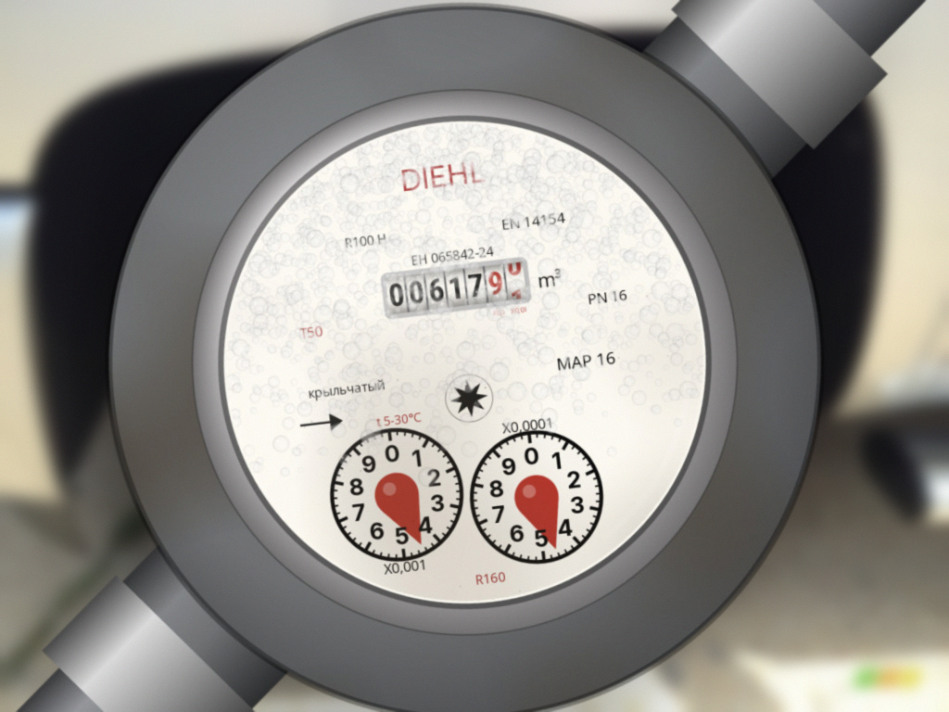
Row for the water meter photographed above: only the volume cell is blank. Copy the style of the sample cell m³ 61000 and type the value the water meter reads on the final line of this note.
m³ 617.9044
